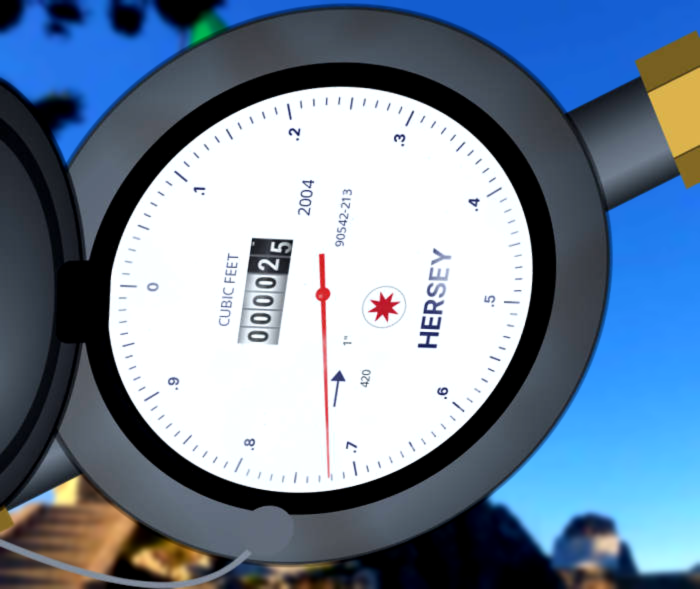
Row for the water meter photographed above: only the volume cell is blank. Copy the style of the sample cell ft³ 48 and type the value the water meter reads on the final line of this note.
ft³ 24.72
